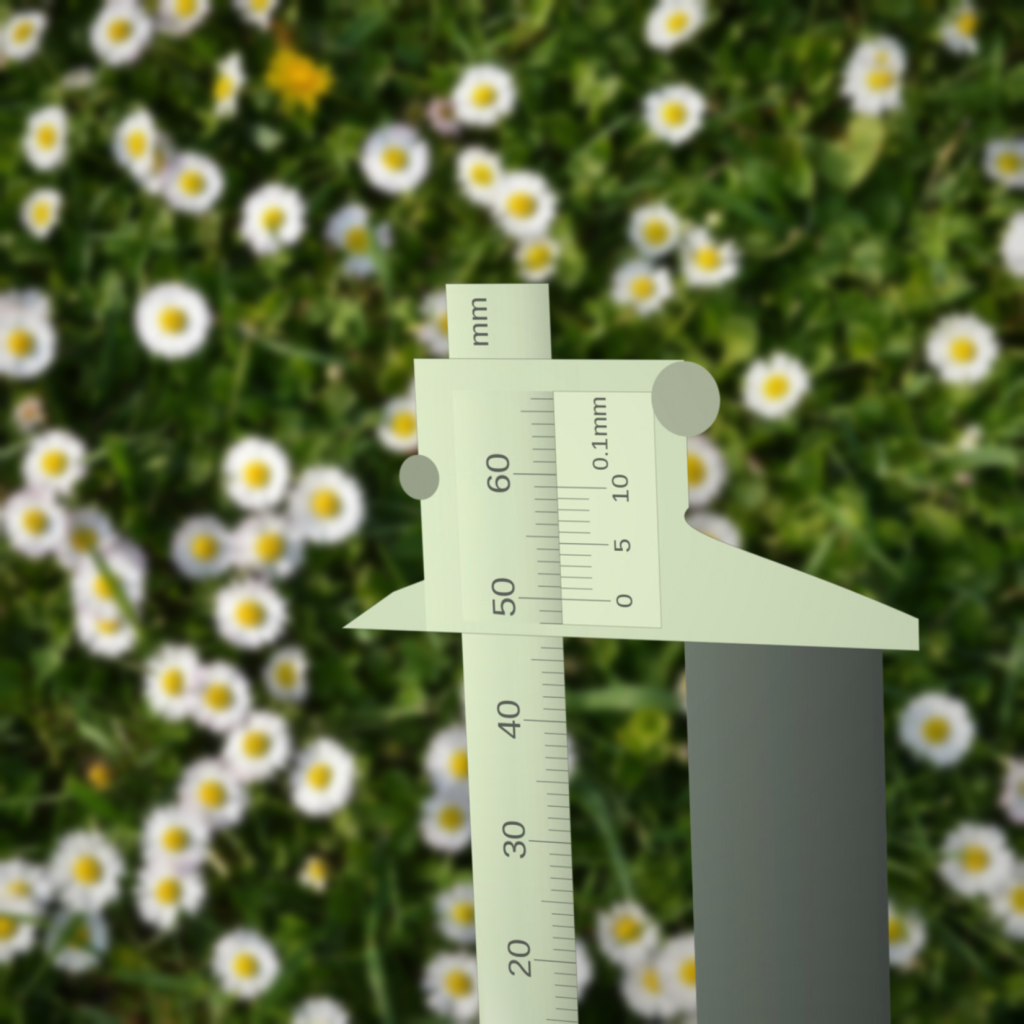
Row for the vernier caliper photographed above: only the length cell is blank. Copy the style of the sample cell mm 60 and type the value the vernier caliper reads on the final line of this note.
mm 50.0
